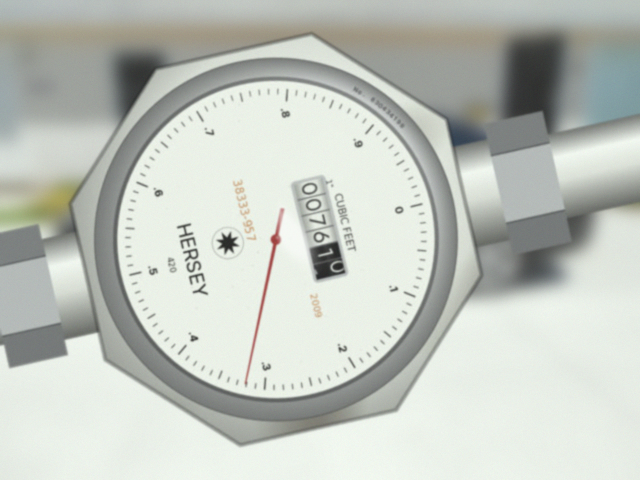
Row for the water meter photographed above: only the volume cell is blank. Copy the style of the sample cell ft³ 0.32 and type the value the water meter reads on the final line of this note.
ft³ 7610.32
